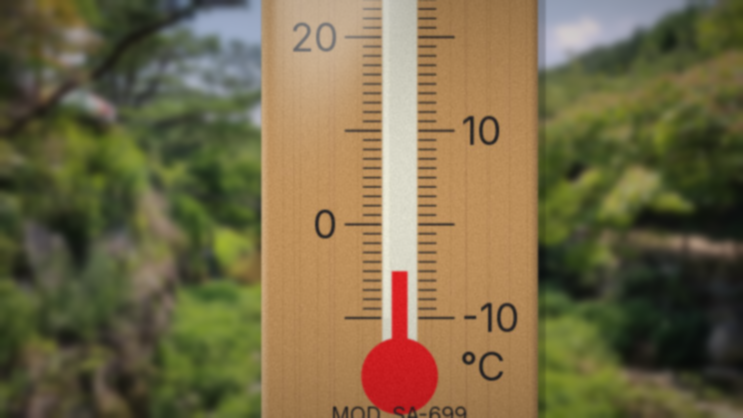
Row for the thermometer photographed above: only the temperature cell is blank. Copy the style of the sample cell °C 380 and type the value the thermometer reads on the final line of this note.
°C -5
